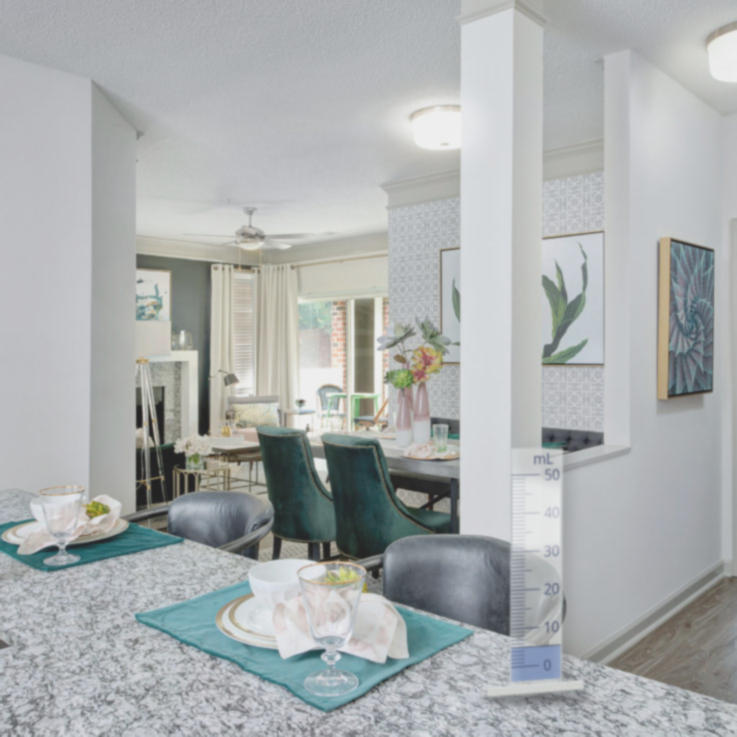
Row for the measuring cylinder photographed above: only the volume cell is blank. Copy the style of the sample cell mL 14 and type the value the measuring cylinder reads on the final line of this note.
mL 5
